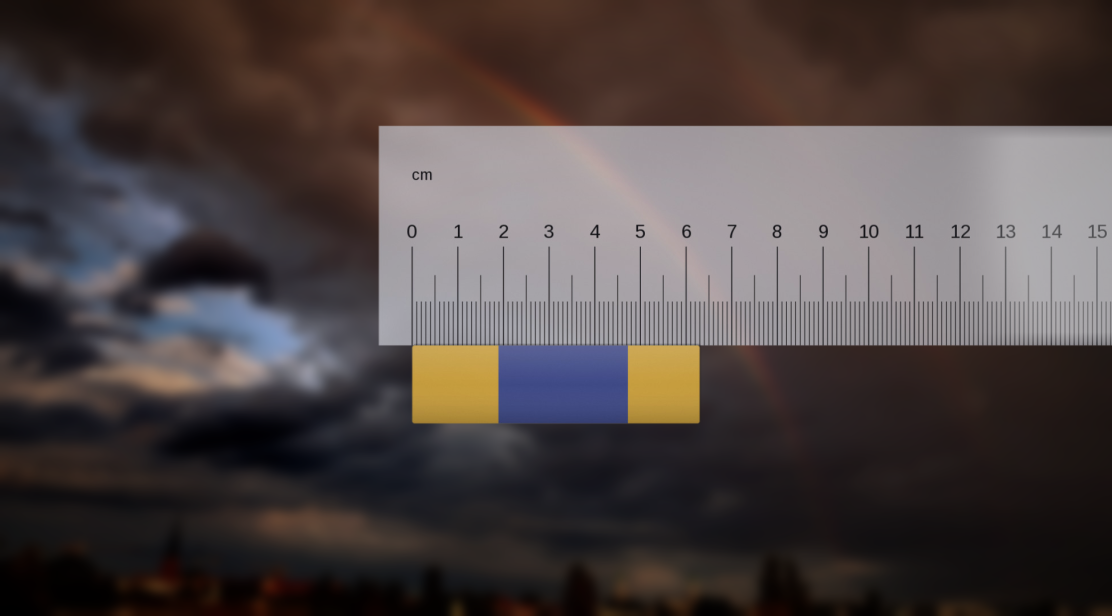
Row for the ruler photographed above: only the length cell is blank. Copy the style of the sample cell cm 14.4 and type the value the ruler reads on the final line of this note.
cm 6.3
